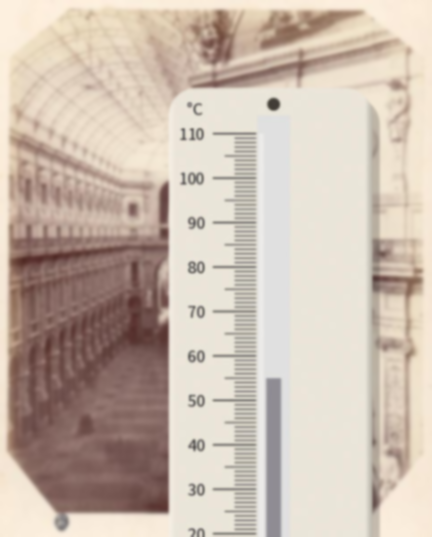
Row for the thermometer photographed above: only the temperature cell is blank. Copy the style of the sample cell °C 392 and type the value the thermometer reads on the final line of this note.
°C 55
